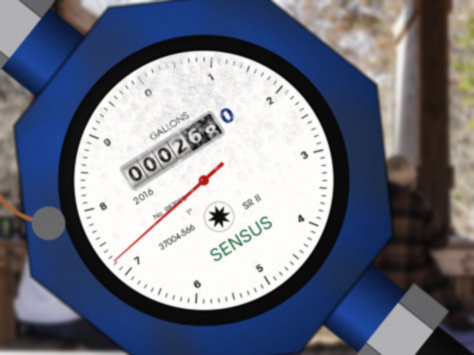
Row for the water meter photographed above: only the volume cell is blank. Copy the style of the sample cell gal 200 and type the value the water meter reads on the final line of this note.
gal 2677.2
